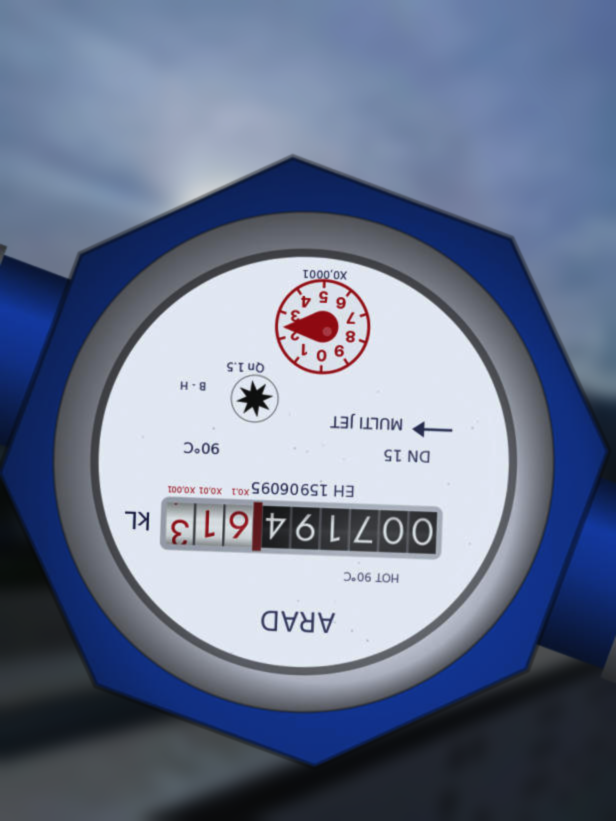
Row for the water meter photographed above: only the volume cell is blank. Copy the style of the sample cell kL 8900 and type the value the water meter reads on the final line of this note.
kL 7194.6132
